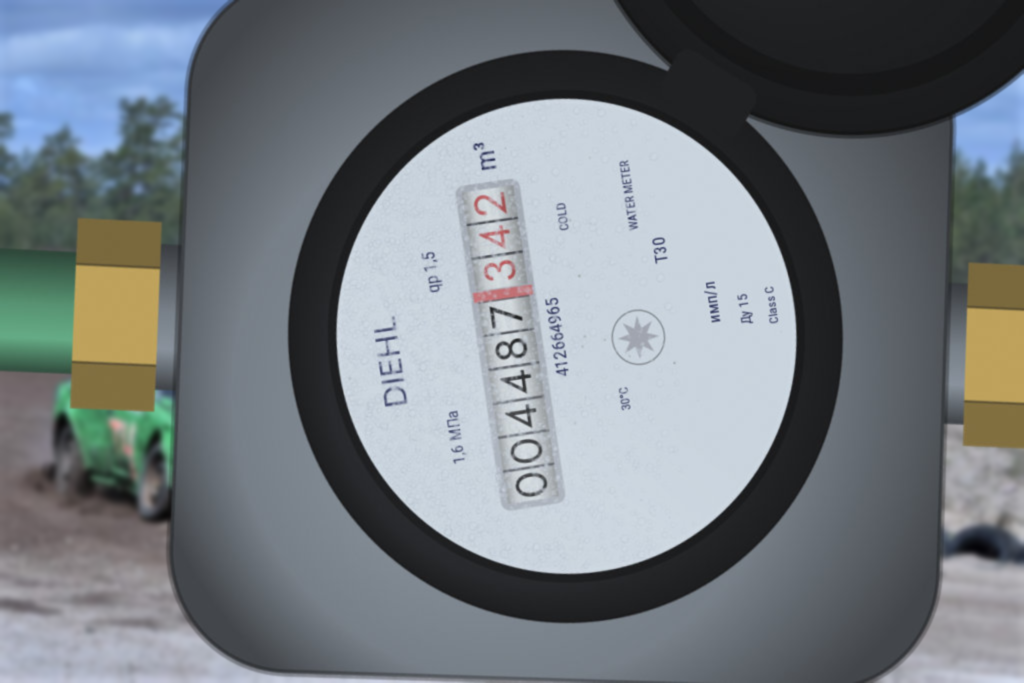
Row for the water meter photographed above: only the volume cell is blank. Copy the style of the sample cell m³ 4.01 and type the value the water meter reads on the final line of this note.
m³ 4487.342
